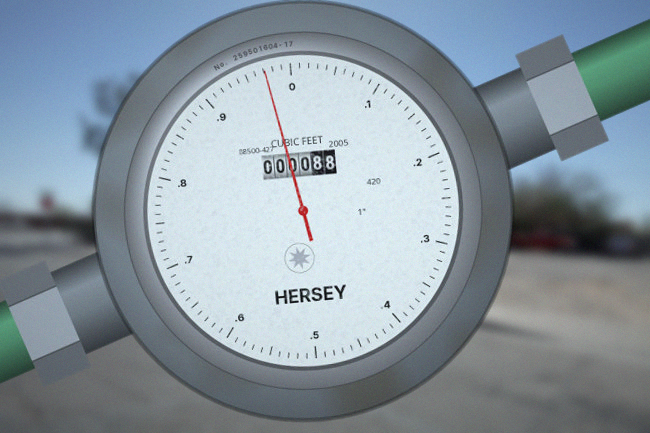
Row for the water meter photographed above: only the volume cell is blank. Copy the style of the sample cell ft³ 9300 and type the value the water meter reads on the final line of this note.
ft³ 87.97
